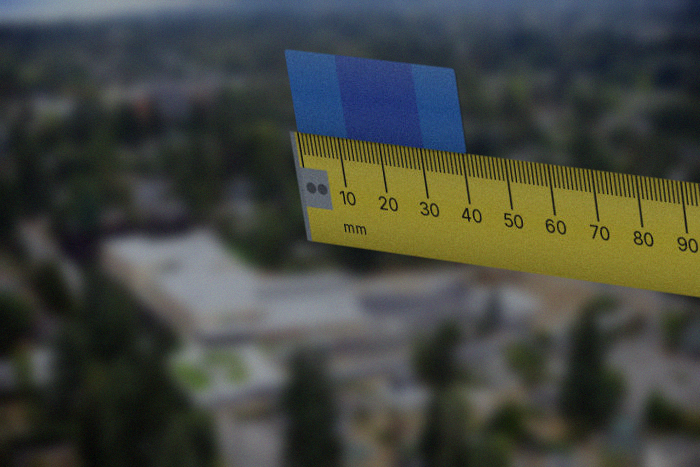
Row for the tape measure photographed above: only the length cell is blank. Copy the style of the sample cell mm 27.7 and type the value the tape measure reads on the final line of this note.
mm 41
